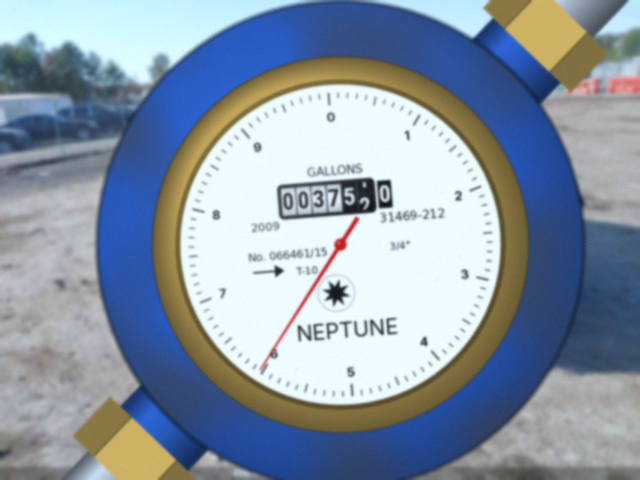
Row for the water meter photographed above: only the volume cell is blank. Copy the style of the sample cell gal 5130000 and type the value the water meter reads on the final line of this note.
gal 37516.0
